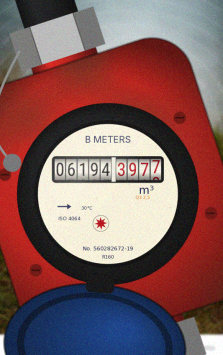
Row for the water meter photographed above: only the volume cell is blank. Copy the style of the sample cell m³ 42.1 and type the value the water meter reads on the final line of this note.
m³ 6194.3977
